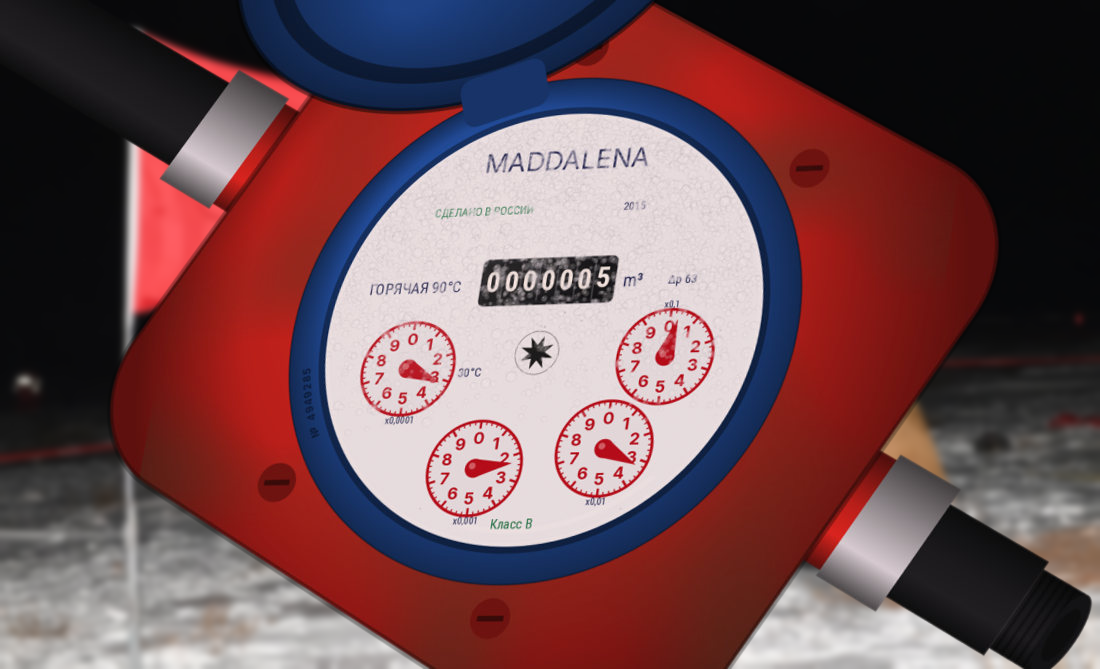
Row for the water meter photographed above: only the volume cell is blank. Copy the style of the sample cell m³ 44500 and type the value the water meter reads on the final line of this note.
m³ 5.0323
